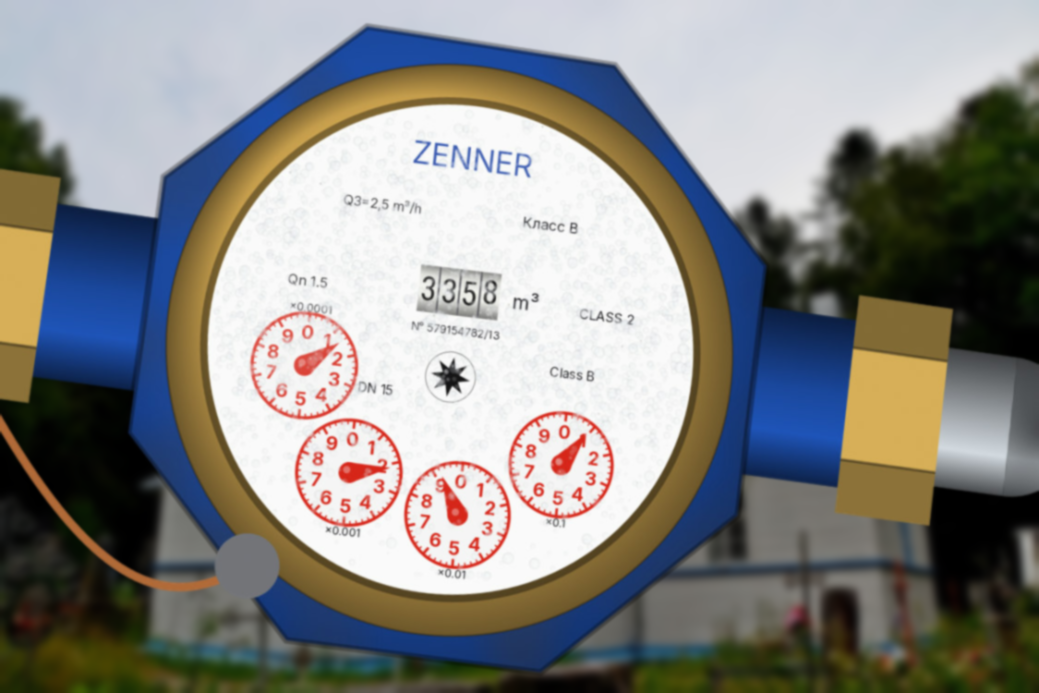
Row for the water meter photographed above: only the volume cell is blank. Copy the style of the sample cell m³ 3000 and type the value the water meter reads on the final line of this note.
m³ 3358.0921
